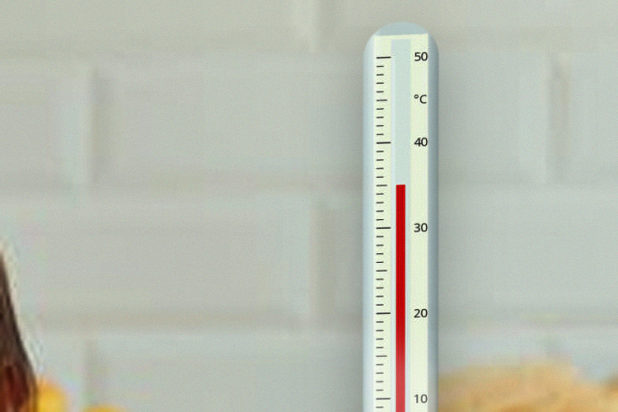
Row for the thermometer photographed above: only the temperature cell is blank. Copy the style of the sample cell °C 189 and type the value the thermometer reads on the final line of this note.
°C 35
